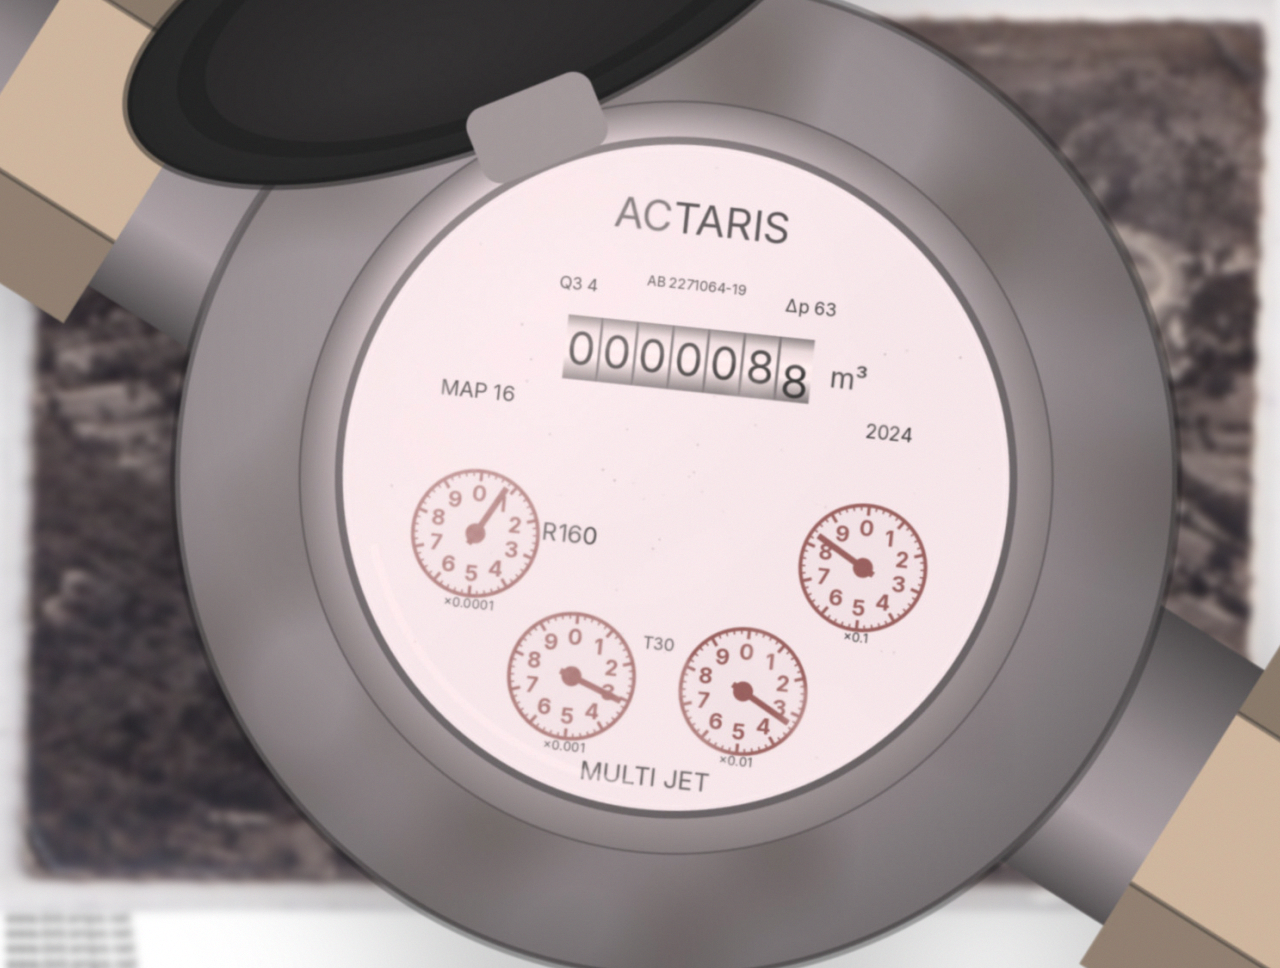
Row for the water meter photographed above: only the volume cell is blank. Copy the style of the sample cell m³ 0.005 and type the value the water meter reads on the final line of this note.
m³ 87.8330
